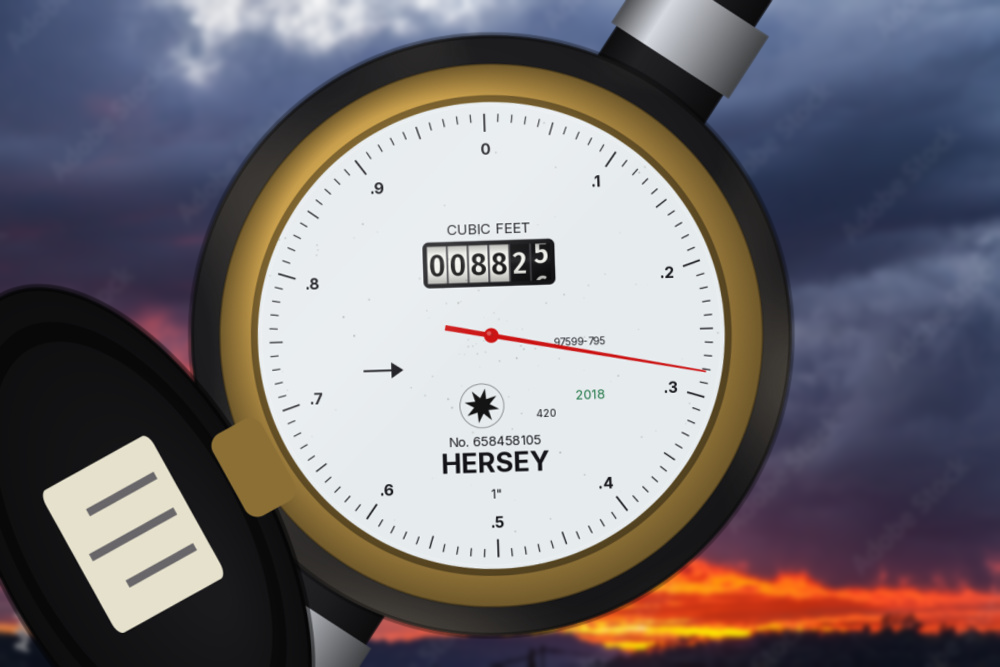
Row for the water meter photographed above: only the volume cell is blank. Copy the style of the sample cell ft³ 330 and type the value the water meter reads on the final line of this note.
ft³ 8825.28
